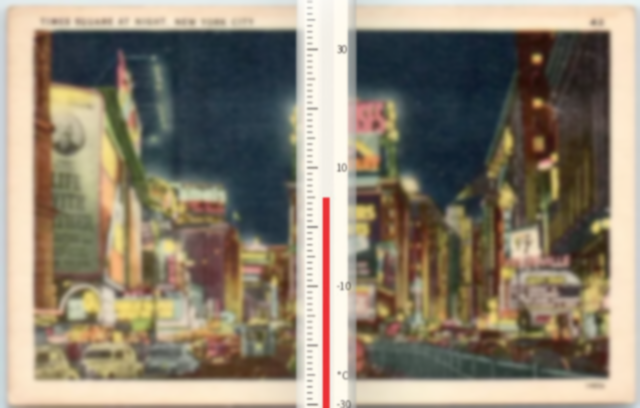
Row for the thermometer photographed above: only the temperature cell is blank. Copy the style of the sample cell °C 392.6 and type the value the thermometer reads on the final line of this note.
°C 5
